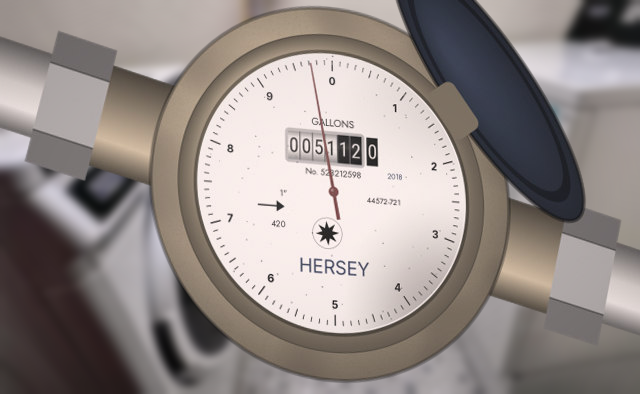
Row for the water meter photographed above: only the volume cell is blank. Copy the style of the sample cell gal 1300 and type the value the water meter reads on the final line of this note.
gal 51119.7
